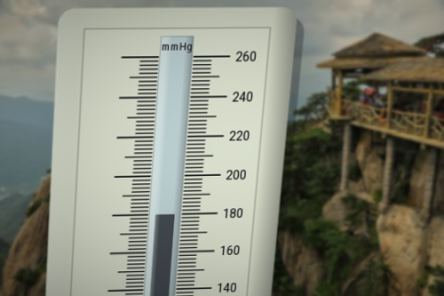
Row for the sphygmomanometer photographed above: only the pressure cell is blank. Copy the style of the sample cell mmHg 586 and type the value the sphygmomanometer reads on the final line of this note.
mmHg 180
